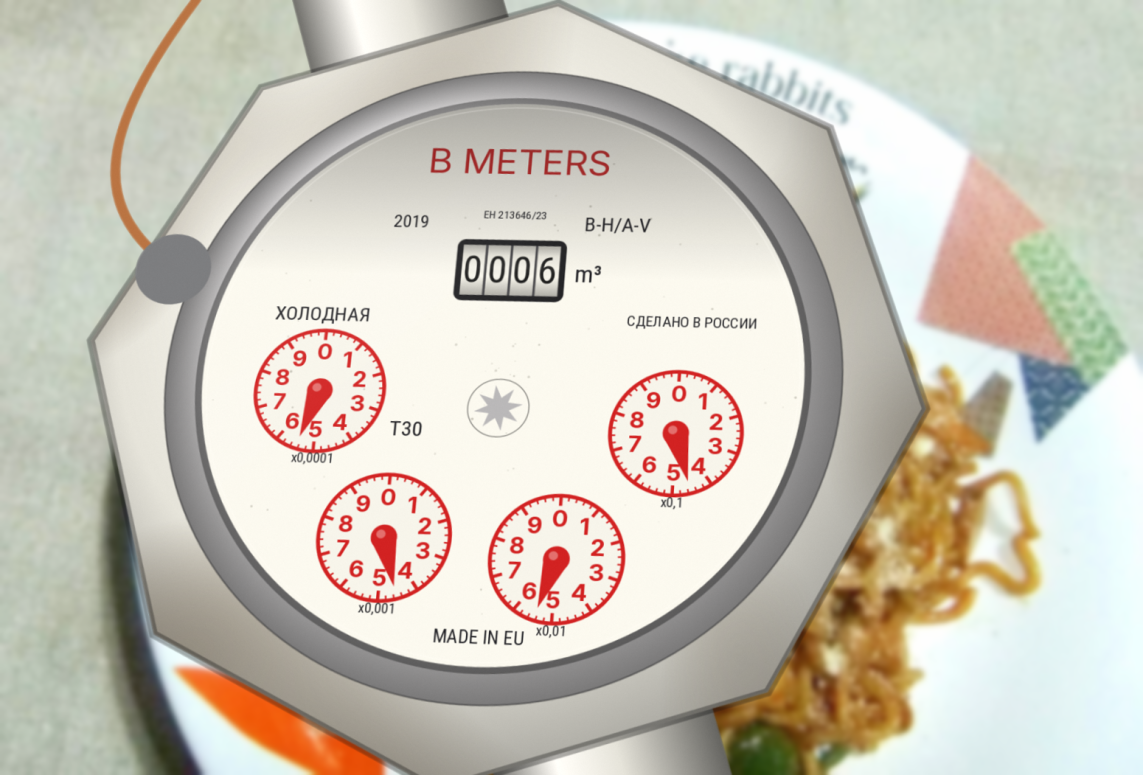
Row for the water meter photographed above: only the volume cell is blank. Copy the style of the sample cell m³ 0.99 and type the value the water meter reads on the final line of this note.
m³ 6.4545
